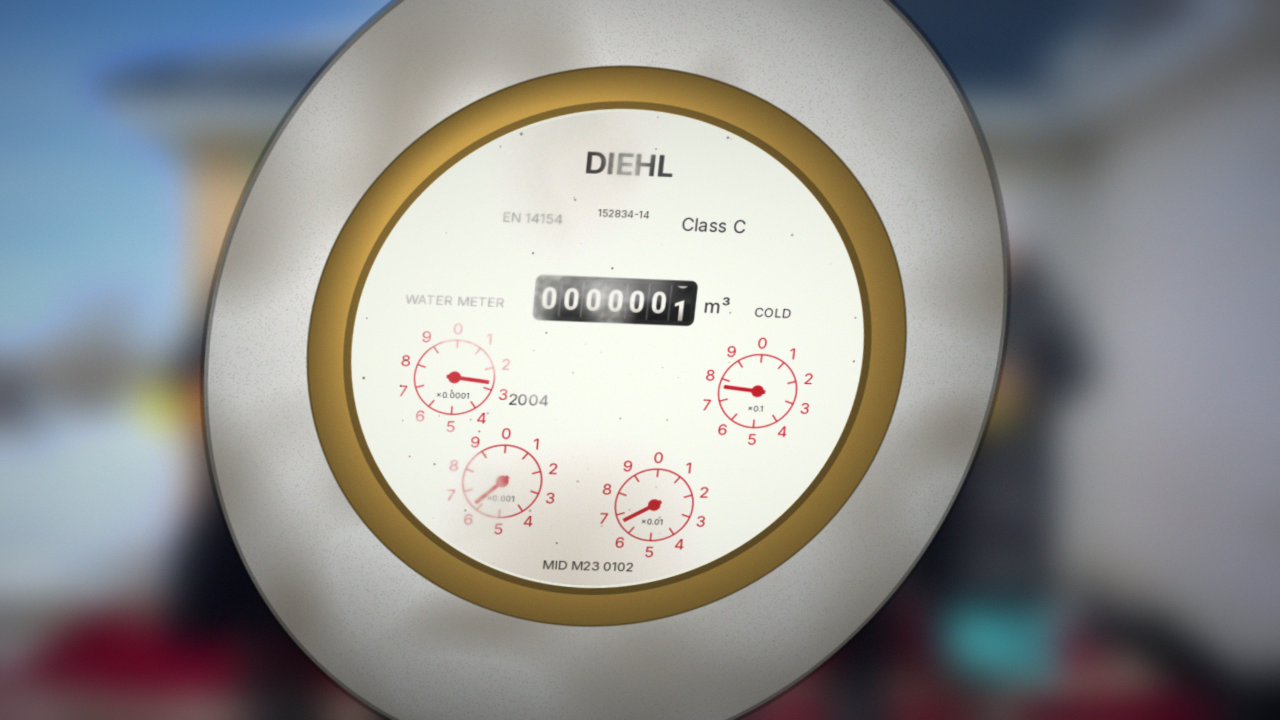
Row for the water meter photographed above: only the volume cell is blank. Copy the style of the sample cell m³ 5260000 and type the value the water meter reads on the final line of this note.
m³ 0.7662
